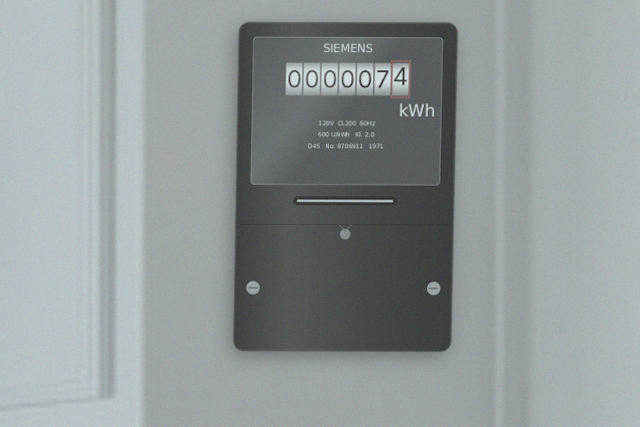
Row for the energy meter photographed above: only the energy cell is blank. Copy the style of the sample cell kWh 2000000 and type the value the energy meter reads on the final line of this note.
kWh 7.4
